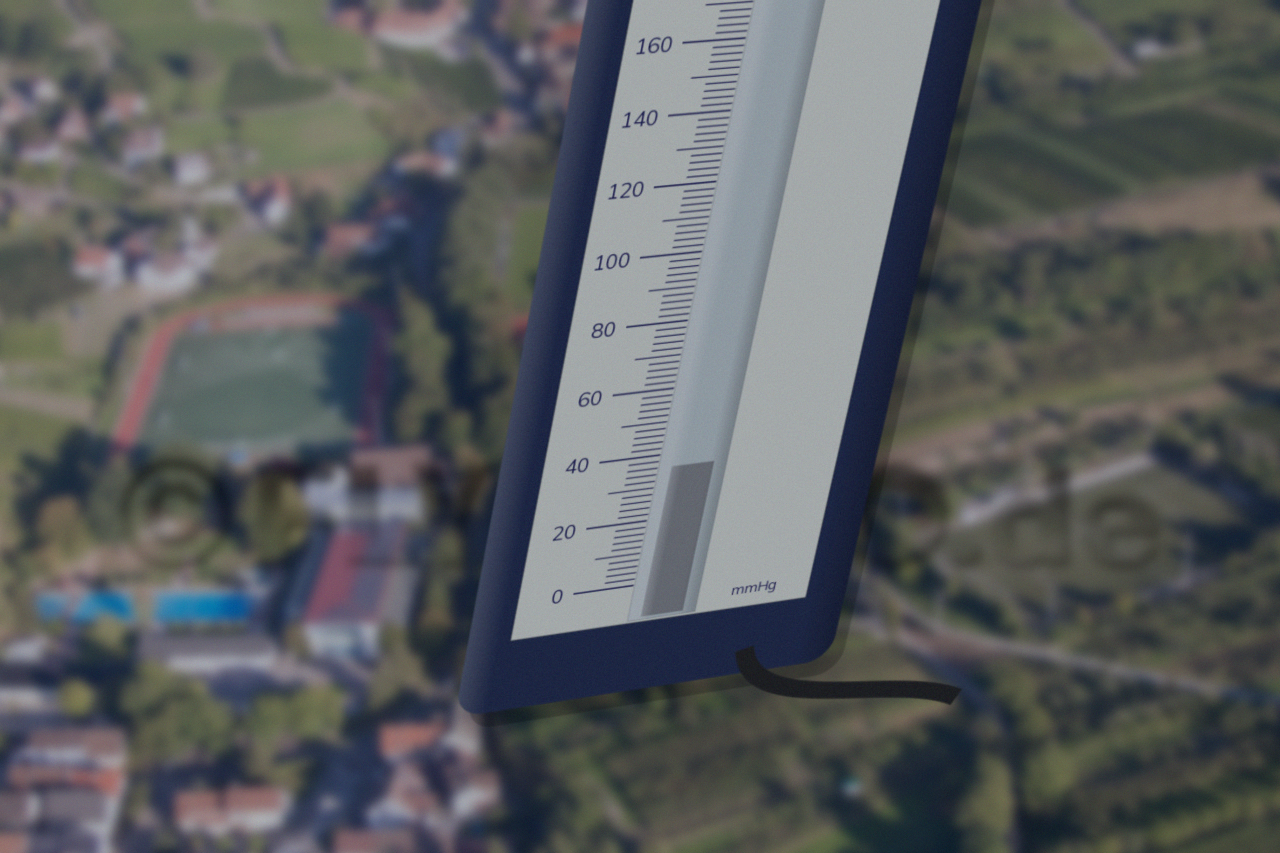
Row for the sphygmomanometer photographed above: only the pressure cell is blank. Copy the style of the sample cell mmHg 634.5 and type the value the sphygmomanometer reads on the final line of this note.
mmHg 36
